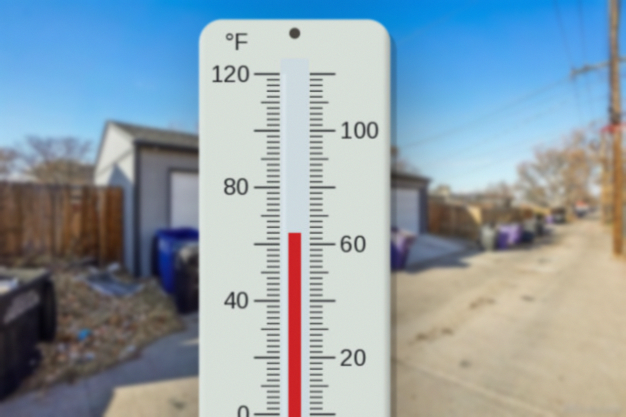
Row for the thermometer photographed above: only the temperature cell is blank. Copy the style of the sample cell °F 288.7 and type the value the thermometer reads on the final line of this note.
°F 64
